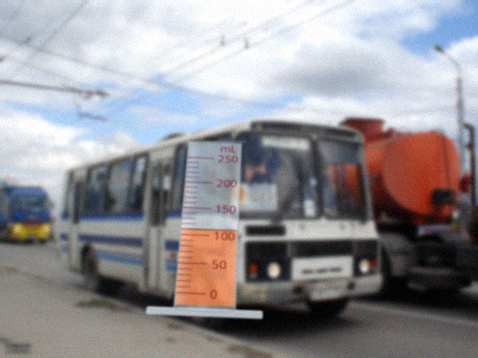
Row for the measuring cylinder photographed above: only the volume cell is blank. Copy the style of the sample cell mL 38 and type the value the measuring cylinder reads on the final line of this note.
mL 110
